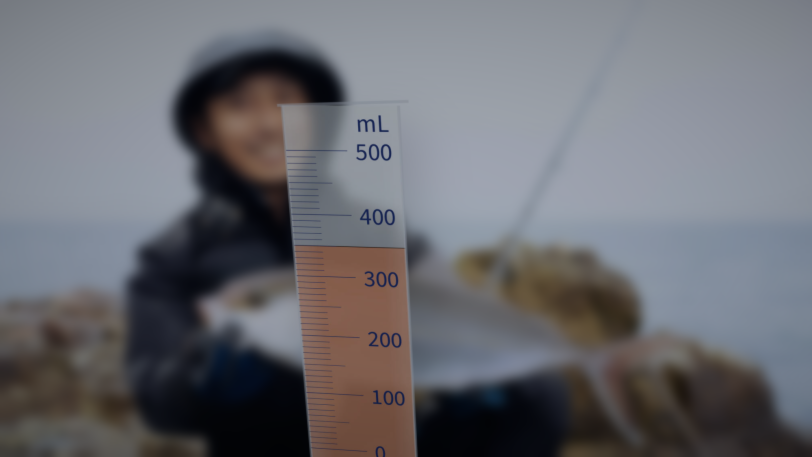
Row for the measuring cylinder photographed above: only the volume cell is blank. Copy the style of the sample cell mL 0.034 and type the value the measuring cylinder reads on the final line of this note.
mL 350
